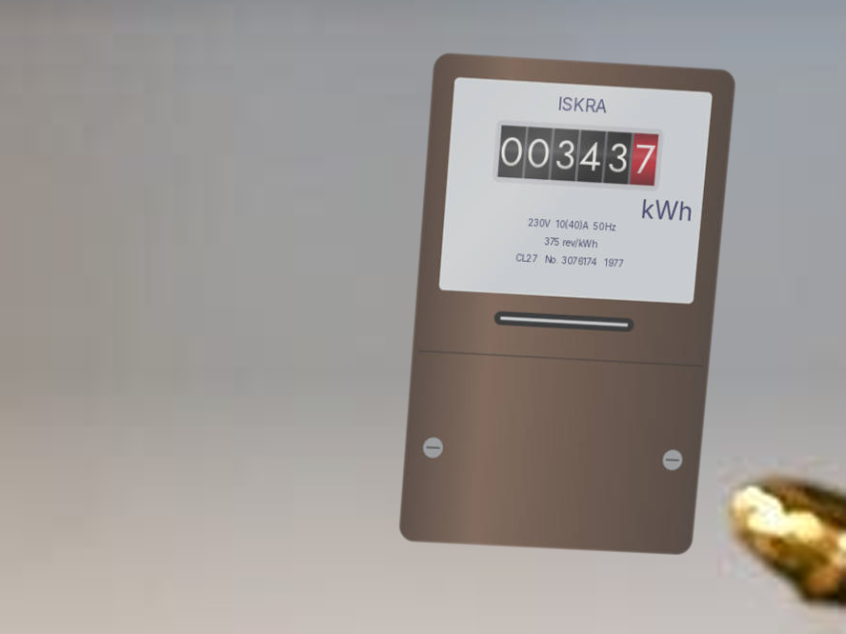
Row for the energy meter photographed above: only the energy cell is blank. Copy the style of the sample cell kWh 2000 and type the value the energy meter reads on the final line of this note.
kWh 343.7
